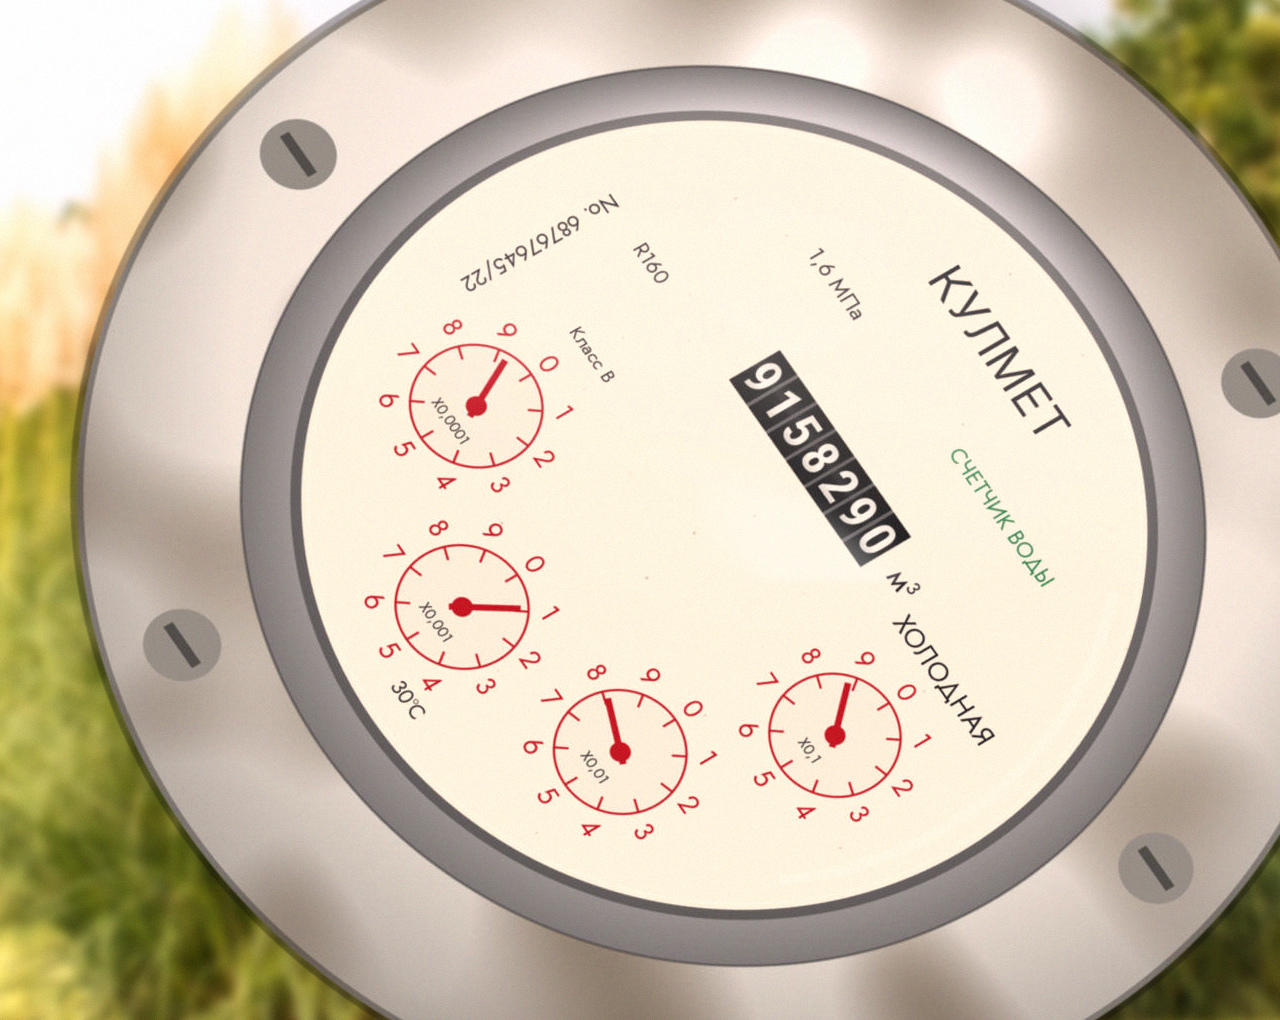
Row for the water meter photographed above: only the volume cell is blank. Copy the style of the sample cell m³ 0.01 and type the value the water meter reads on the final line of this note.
m³ 9158290.8809
